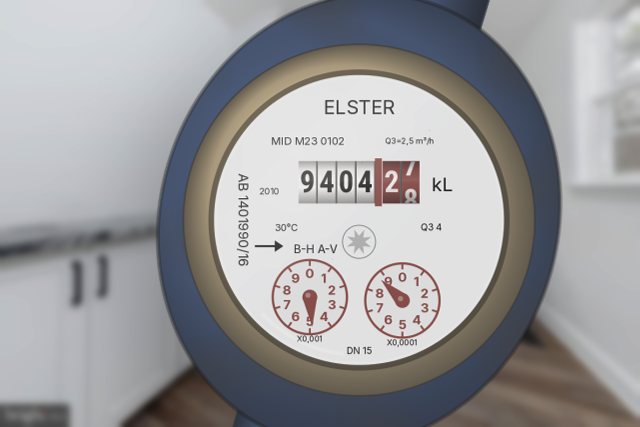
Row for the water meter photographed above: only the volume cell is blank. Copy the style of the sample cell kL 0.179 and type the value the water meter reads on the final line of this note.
kL 9404.2748
